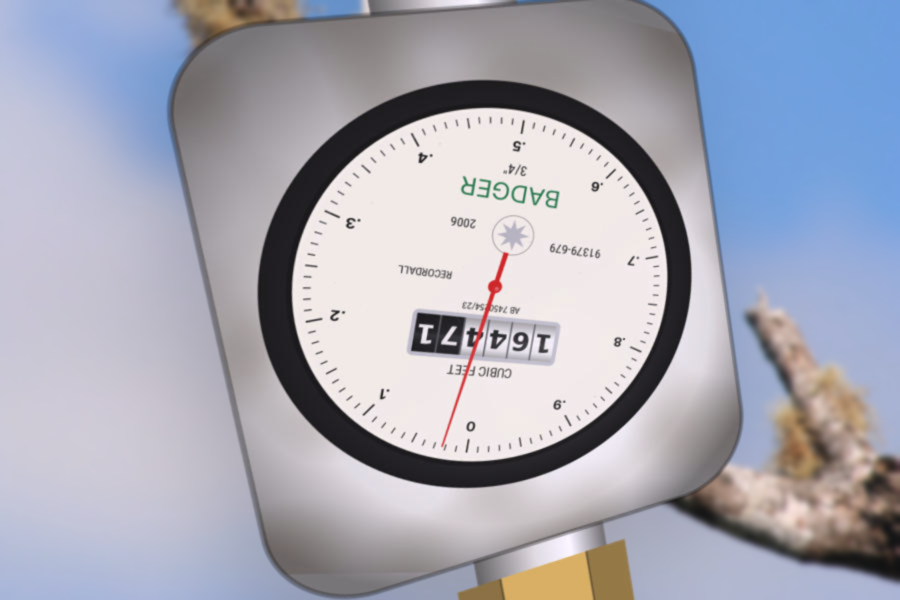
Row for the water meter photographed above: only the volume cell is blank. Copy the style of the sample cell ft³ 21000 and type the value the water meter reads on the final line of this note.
ft³ 164471.02
